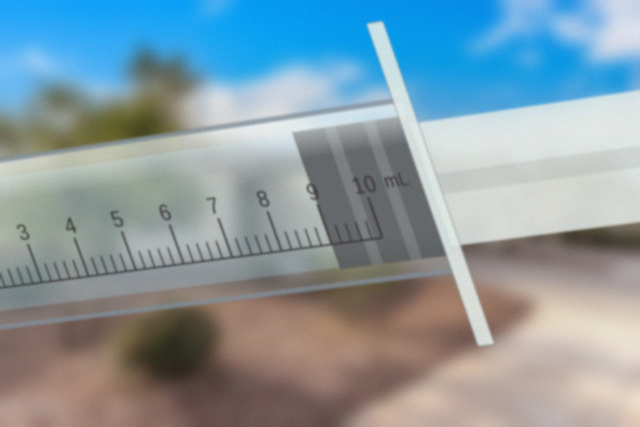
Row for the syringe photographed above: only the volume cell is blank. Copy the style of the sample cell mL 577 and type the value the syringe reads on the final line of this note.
mL 9
